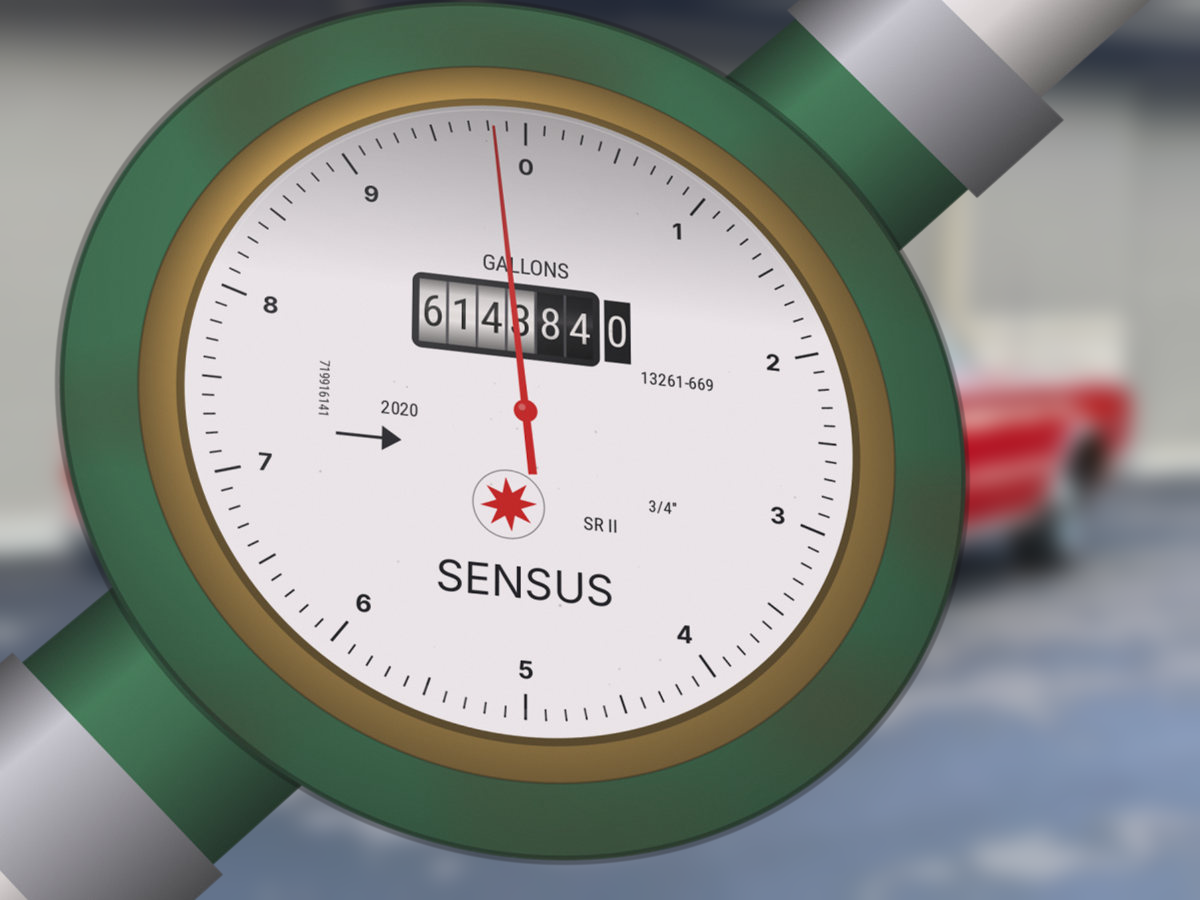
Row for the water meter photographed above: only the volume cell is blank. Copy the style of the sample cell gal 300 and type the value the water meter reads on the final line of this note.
gal 6143839.8
